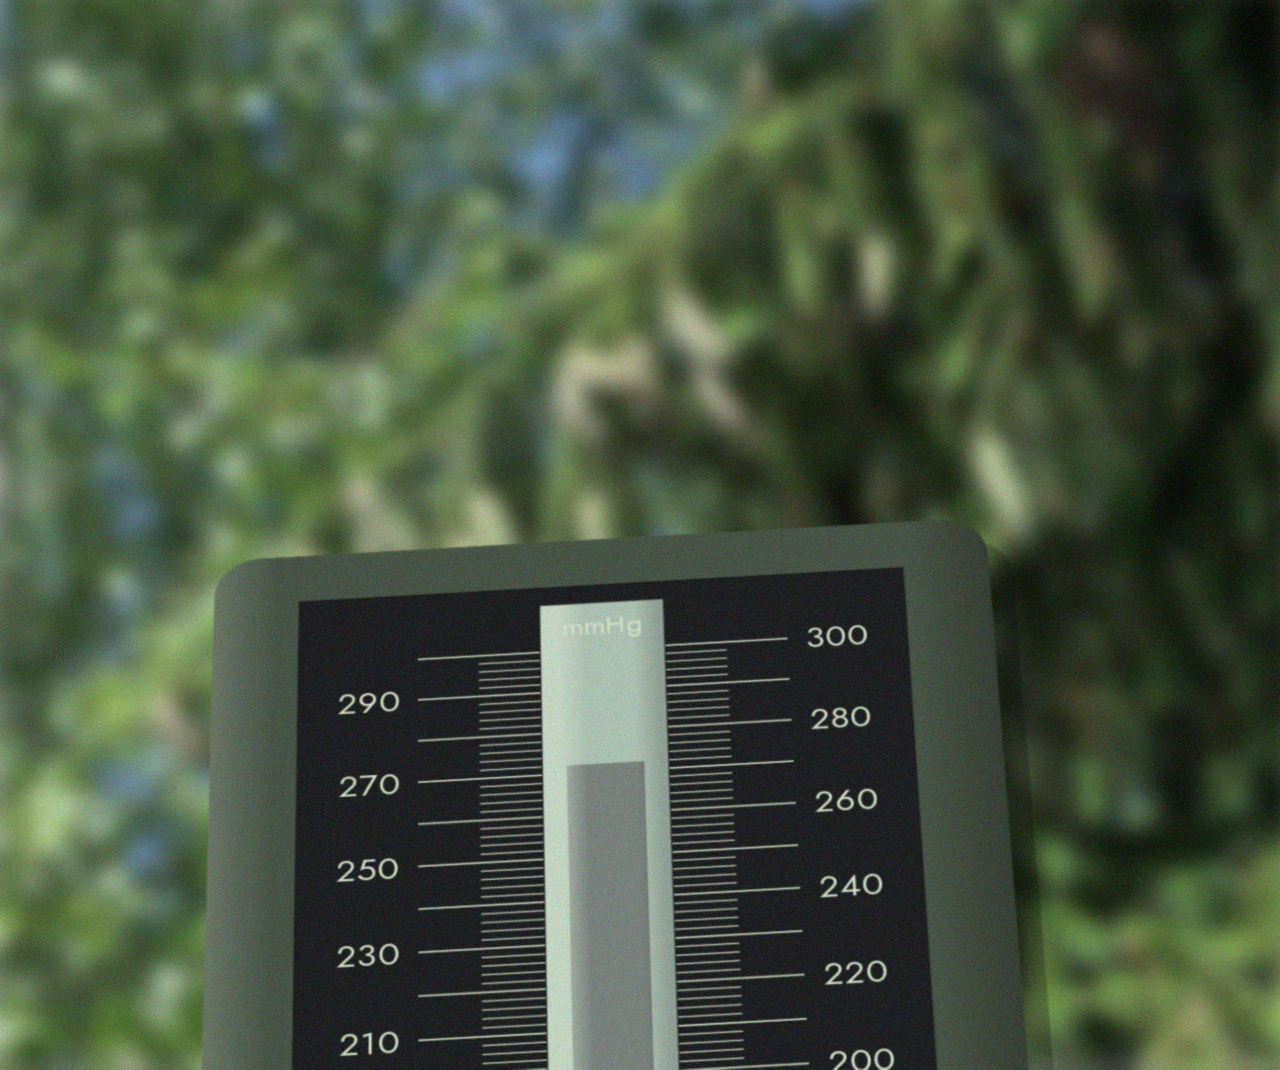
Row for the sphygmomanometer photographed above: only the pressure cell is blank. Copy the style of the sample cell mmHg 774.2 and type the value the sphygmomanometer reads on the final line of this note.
mmHg 272
